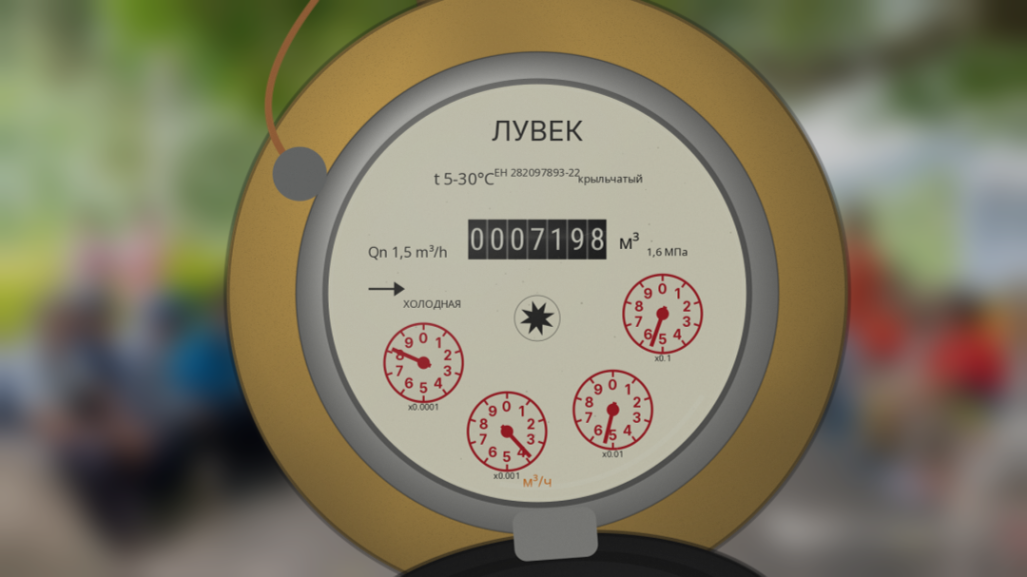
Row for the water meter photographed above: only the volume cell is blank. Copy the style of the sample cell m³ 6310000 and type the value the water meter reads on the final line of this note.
m³ 7198.5538
